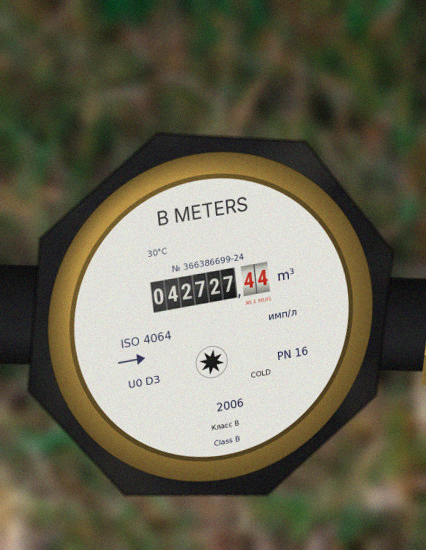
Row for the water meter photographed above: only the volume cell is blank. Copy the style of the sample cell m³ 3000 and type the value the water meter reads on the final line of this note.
m³ 42727.44
